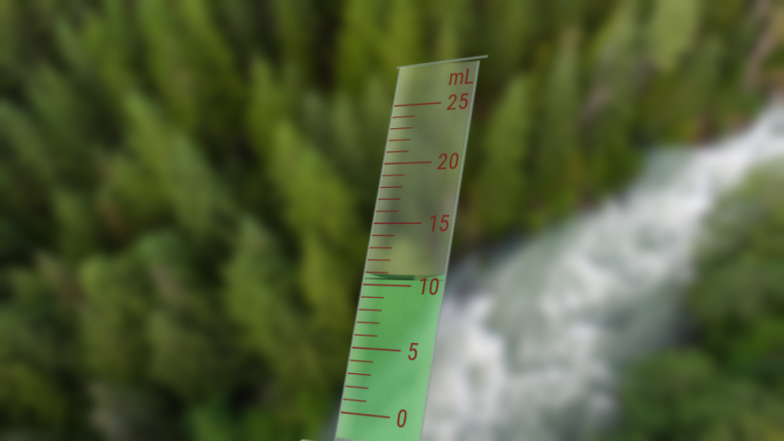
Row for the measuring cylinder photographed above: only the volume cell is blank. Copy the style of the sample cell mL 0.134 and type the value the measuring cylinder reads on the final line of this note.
mL 10.5
